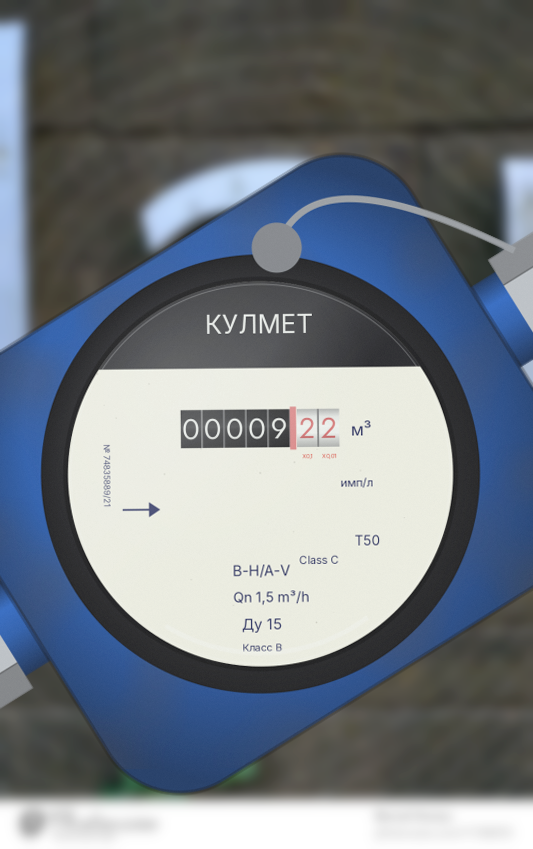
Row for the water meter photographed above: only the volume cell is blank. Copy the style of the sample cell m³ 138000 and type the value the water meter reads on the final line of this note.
m³ 9.22
